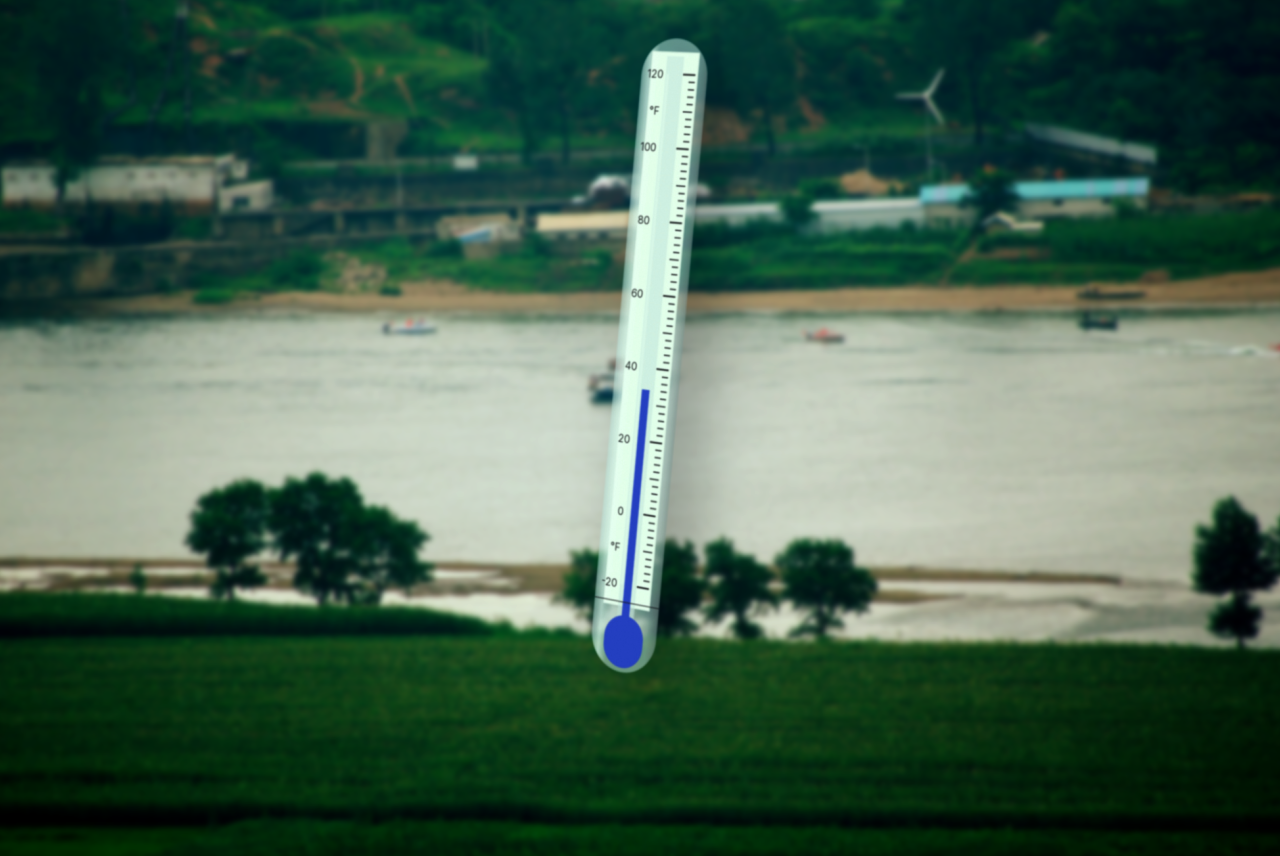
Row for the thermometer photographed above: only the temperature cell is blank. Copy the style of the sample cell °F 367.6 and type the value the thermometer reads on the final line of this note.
°F 34
